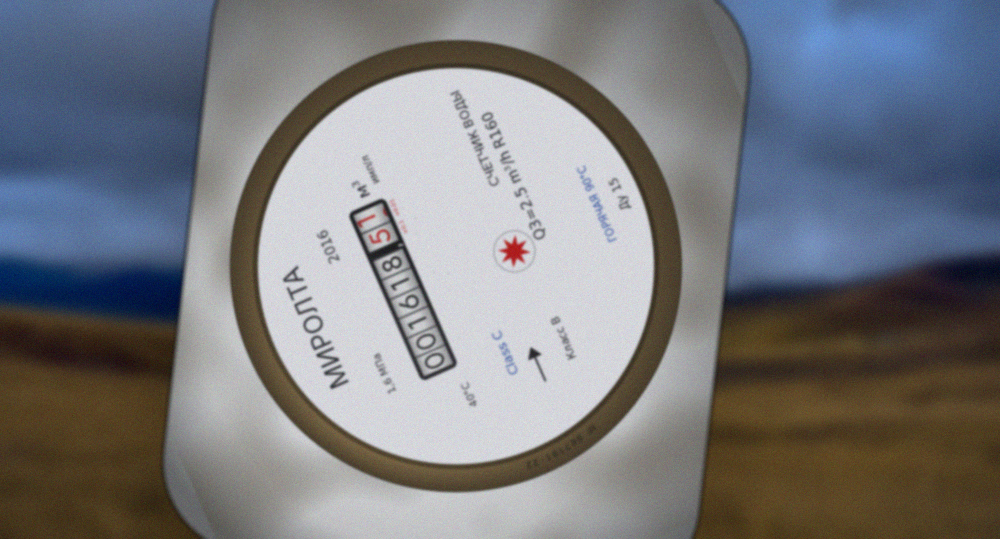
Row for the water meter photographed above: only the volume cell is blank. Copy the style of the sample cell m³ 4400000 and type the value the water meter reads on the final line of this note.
m³ 1618.51
